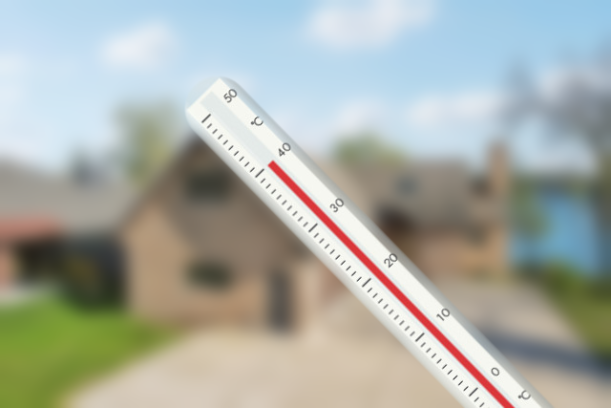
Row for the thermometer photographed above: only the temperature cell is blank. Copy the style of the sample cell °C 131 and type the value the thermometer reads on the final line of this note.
°C 40
